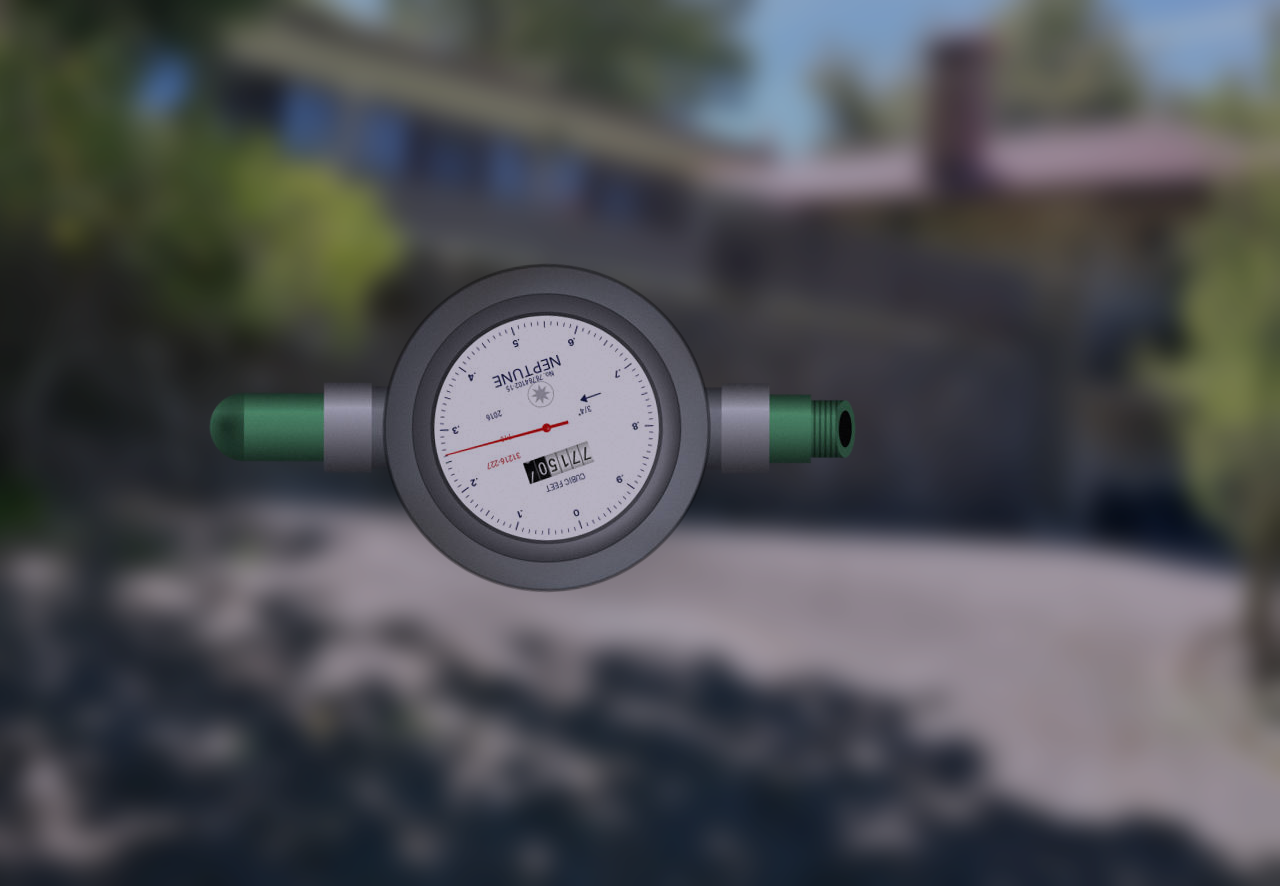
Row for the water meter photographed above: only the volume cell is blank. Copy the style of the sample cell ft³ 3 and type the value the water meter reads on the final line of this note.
ft³ 771507.26
